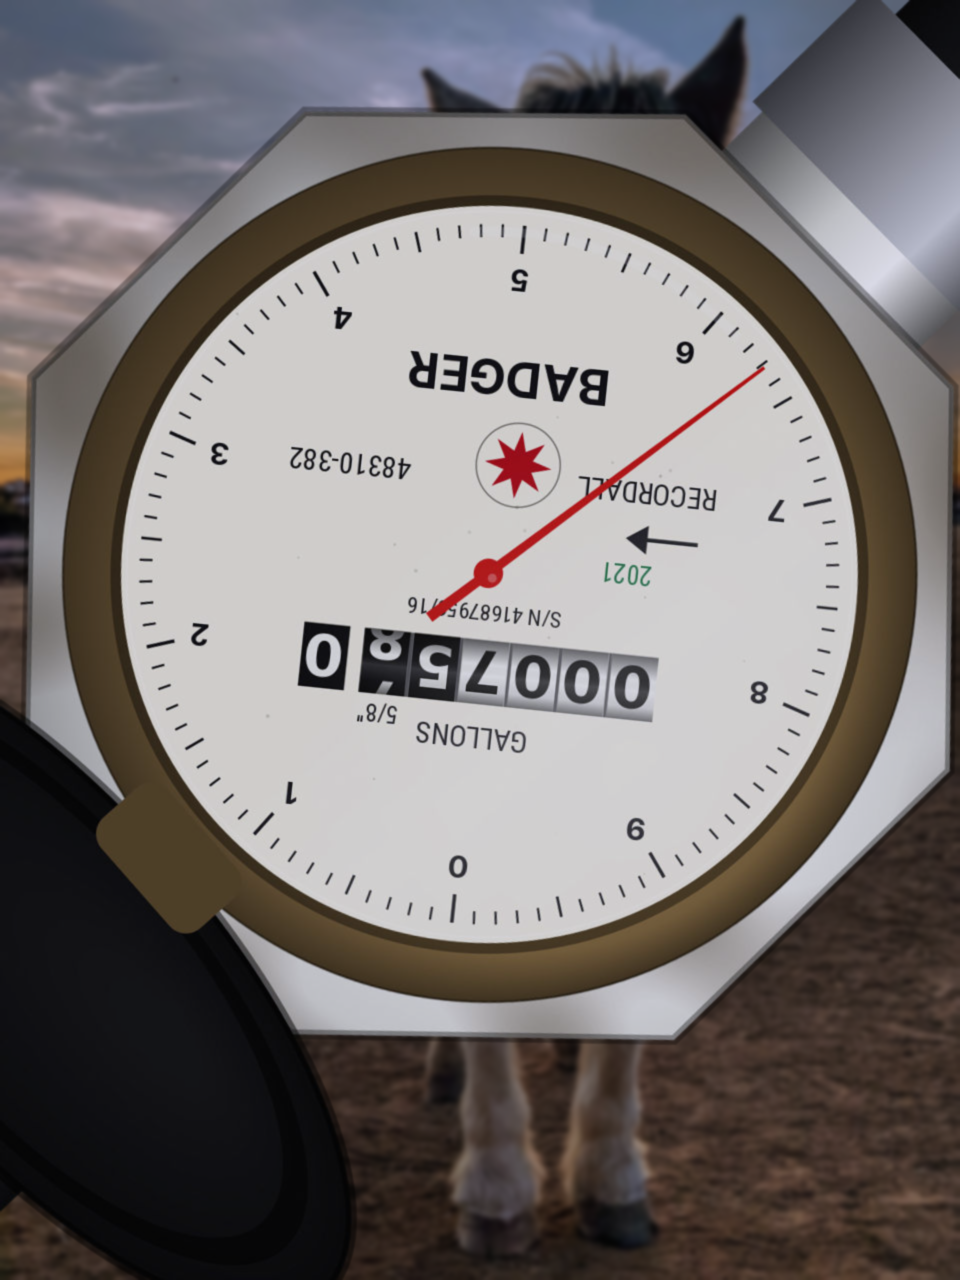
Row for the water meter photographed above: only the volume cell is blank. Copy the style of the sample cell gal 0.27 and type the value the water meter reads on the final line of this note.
gal 7576.3
